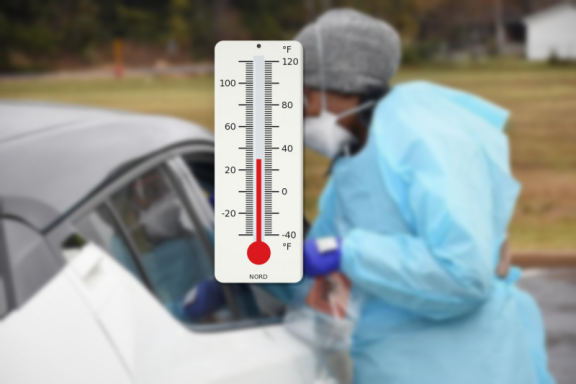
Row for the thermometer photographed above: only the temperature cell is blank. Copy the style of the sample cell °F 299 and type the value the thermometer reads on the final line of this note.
°F 30
